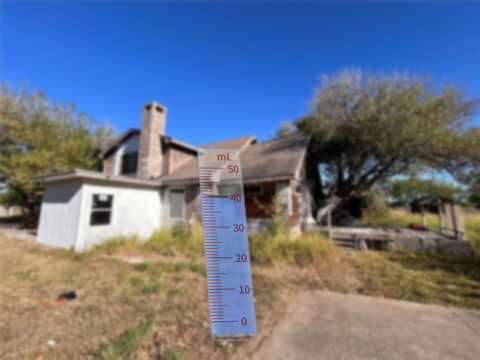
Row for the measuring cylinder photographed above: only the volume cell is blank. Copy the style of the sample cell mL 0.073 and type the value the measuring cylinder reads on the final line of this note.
mL 40
